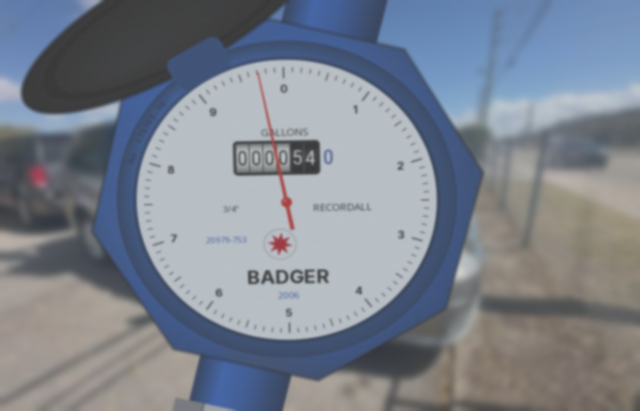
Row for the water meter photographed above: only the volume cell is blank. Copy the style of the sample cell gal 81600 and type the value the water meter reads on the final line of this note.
gal 539.7
